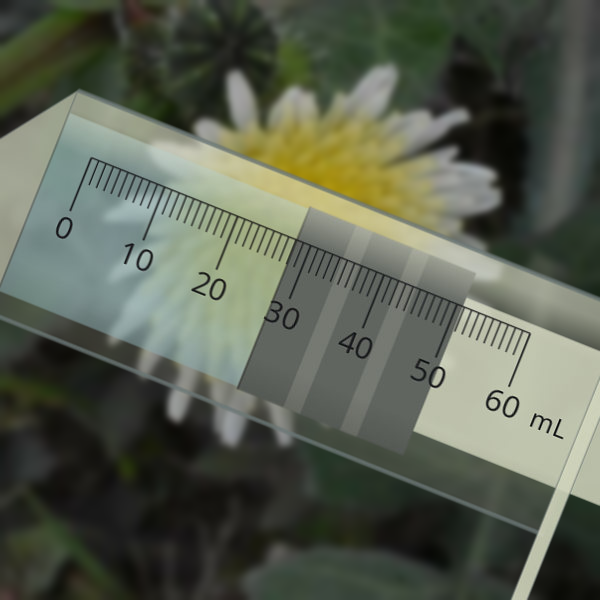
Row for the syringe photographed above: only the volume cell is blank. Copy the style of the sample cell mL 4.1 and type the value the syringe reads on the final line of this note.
mL 28
